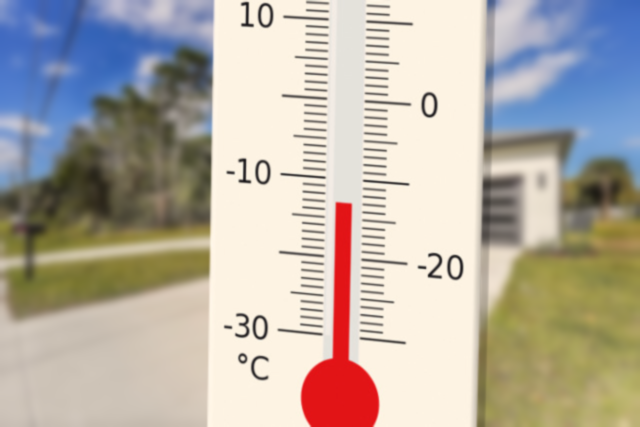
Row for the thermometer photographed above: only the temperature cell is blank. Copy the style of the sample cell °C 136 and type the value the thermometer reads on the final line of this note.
°C -13
